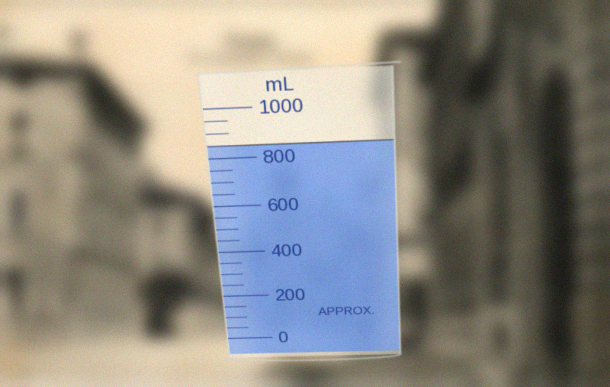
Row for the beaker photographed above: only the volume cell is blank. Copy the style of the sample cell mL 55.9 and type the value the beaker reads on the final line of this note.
mL 850
